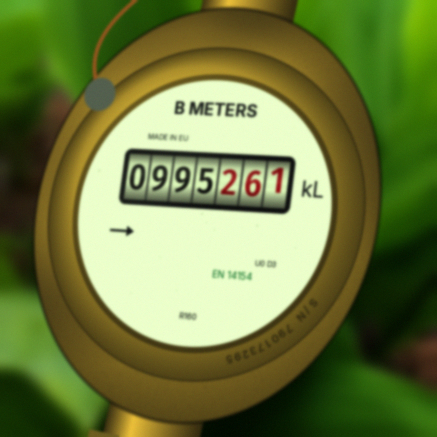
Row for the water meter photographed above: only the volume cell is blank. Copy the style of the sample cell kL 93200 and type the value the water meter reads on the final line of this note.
kL 995.261
